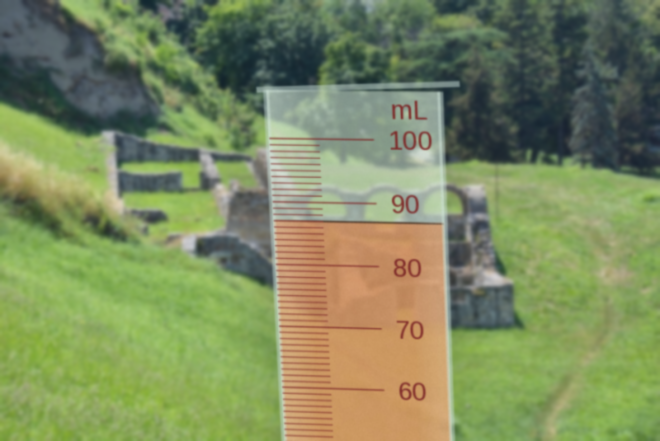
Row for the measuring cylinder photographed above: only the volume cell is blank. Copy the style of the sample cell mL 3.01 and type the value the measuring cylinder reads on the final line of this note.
mL 87
